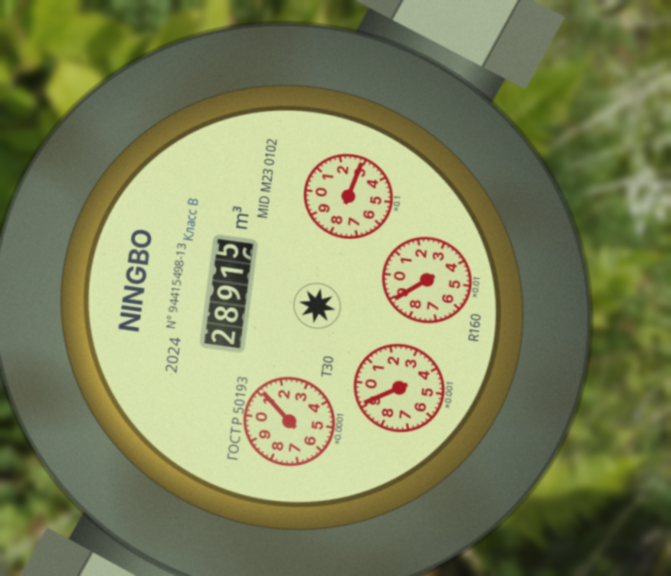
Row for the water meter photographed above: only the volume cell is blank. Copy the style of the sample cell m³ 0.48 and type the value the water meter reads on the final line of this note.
m³ 28915.2891
